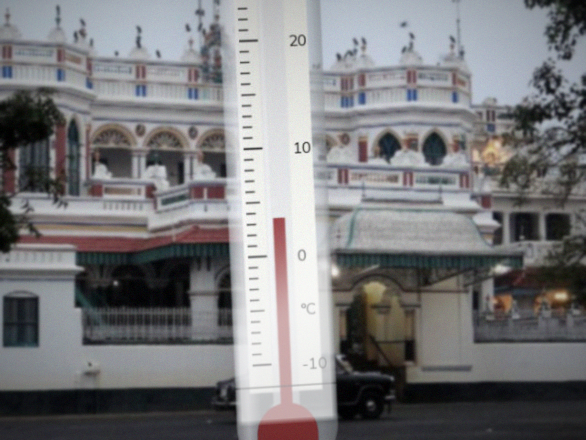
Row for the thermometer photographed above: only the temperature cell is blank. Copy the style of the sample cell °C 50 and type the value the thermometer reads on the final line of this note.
°C 3.5
